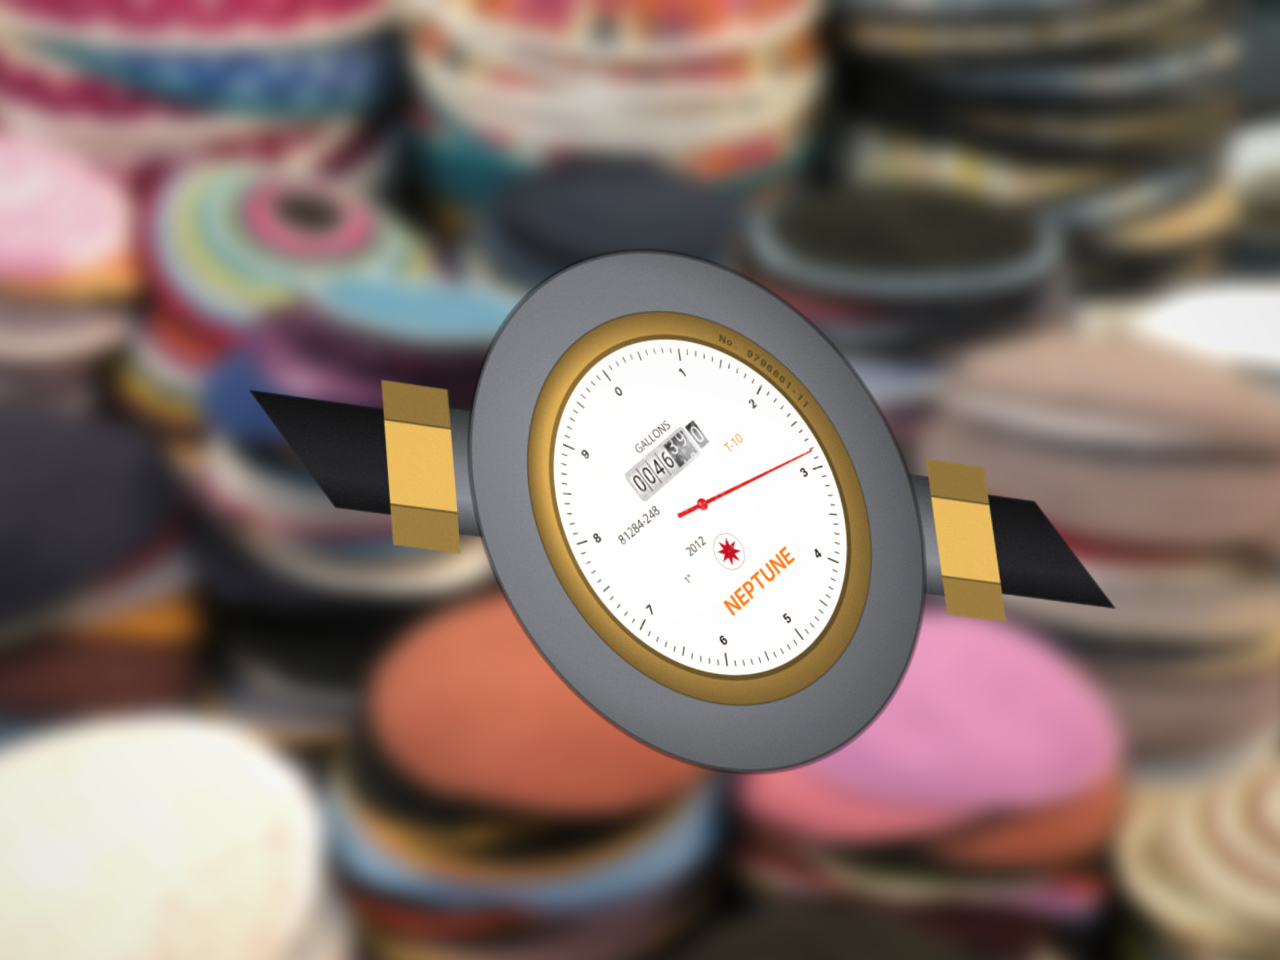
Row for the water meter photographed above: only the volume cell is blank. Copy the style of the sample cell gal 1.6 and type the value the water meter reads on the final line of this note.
gal 46392.8
